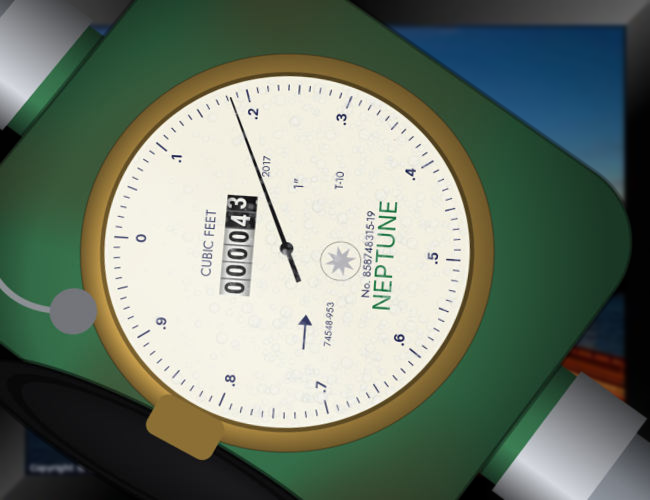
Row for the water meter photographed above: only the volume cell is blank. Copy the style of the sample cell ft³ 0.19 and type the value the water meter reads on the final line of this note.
ft³ 43.18
